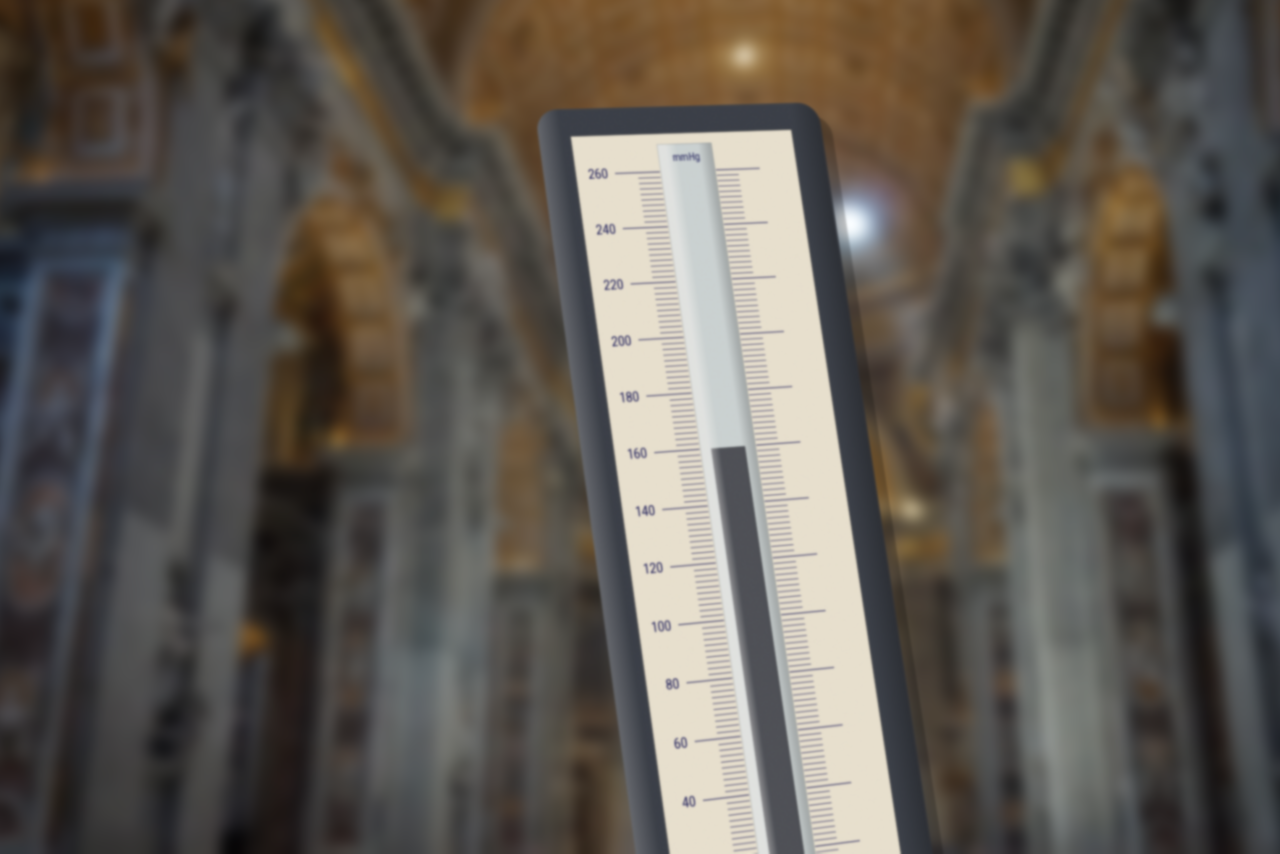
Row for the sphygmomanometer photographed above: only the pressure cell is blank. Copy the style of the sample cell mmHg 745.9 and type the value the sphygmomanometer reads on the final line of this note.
mmHg 160
